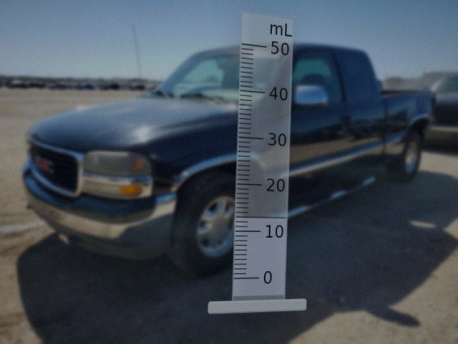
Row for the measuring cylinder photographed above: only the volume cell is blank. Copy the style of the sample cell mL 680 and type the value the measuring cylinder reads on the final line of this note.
mL 13
